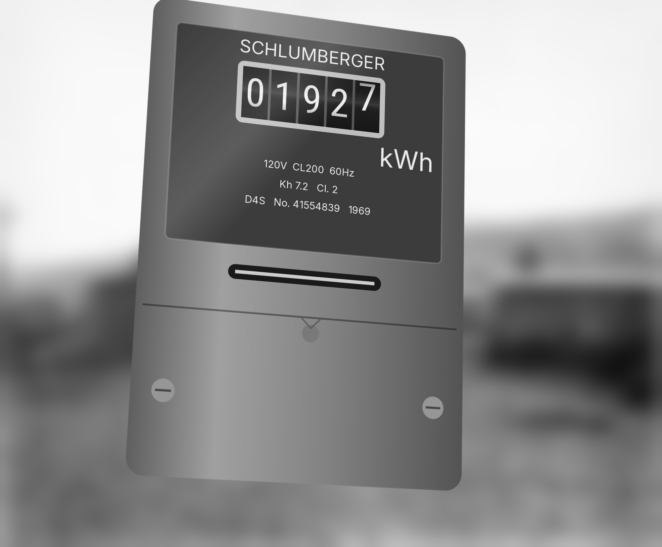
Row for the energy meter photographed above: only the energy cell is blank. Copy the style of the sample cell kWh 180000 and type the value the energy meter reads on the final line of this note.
kWh 1927
